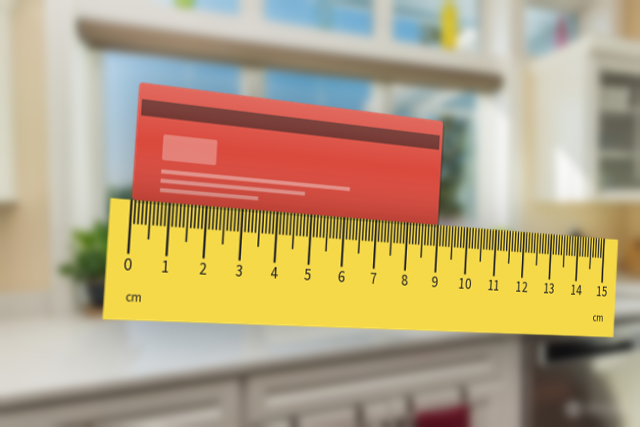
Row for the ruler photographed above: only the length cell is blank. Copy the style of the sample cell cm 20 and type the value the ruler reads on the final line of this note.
cm 9
